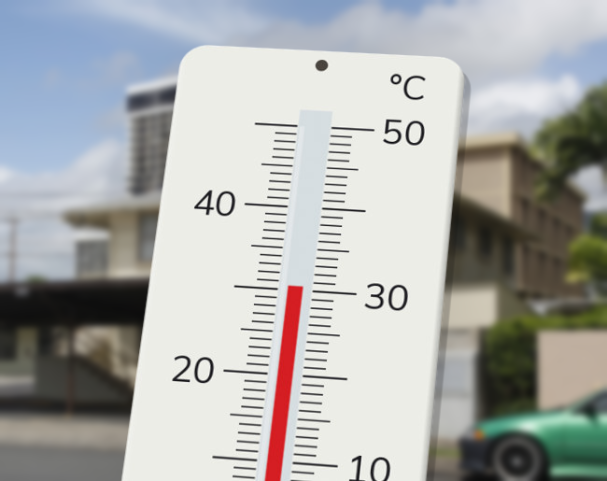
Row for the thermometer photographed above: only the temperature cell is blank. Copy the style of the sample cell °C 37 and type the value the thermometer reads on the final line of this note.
°C 30.5
